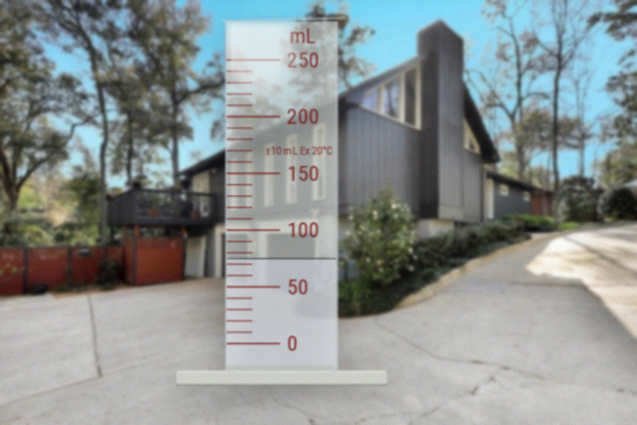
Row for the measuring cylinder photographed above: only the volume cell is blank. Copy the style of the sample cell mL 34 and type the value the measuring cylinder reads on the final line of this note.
mL 75
